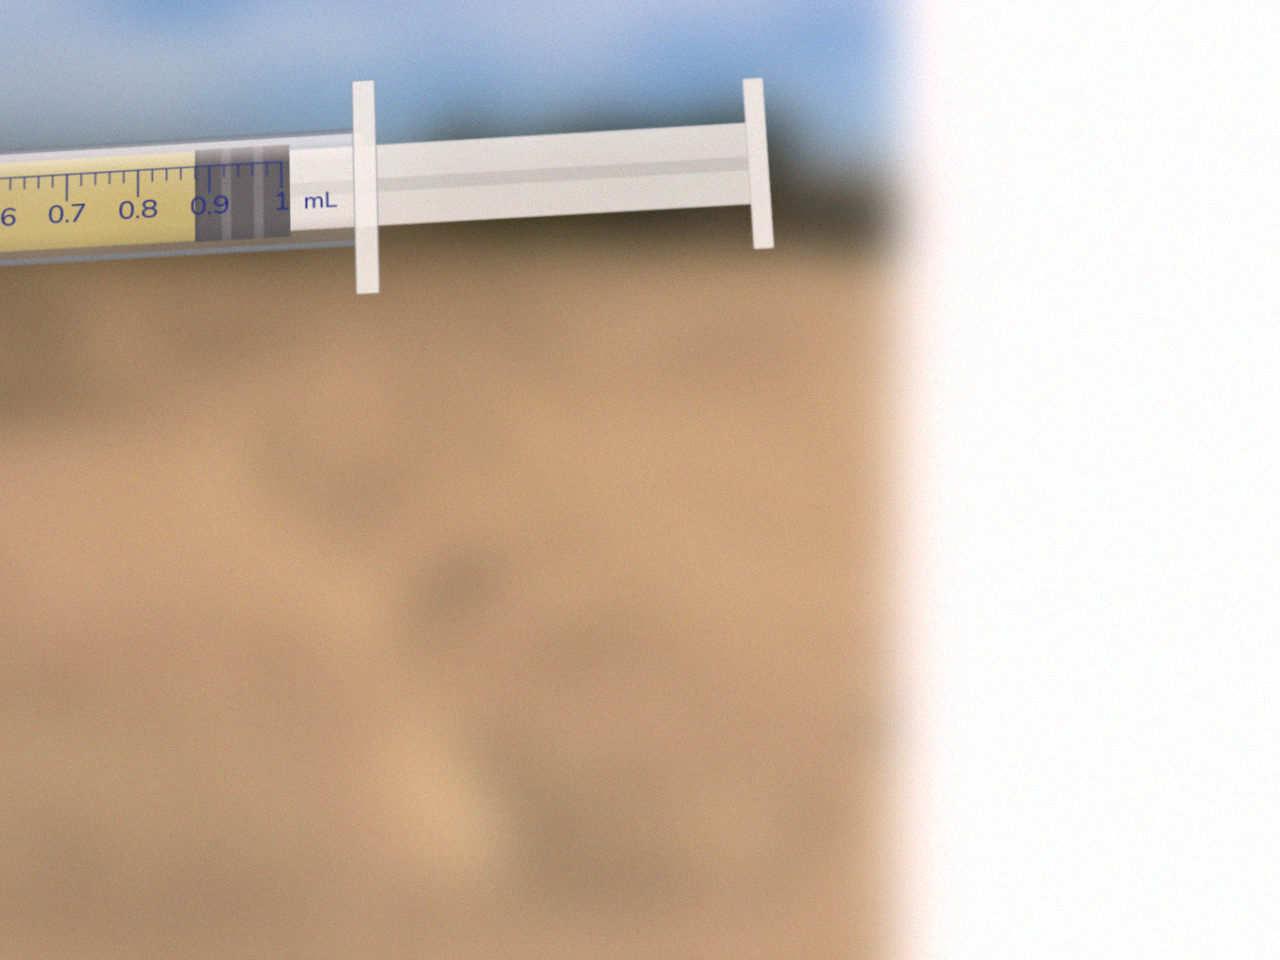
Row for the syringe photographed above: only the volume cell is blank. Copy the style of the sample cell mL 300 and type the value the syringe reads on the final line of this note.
mL 0.88
